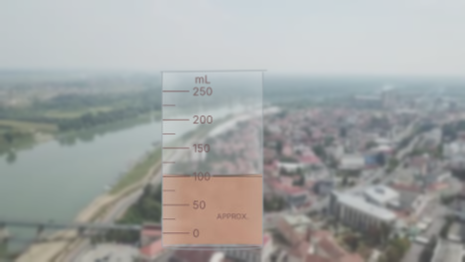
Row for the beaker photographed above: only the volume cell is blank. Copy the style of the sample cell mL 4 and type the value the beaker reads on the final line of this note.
mL 100
